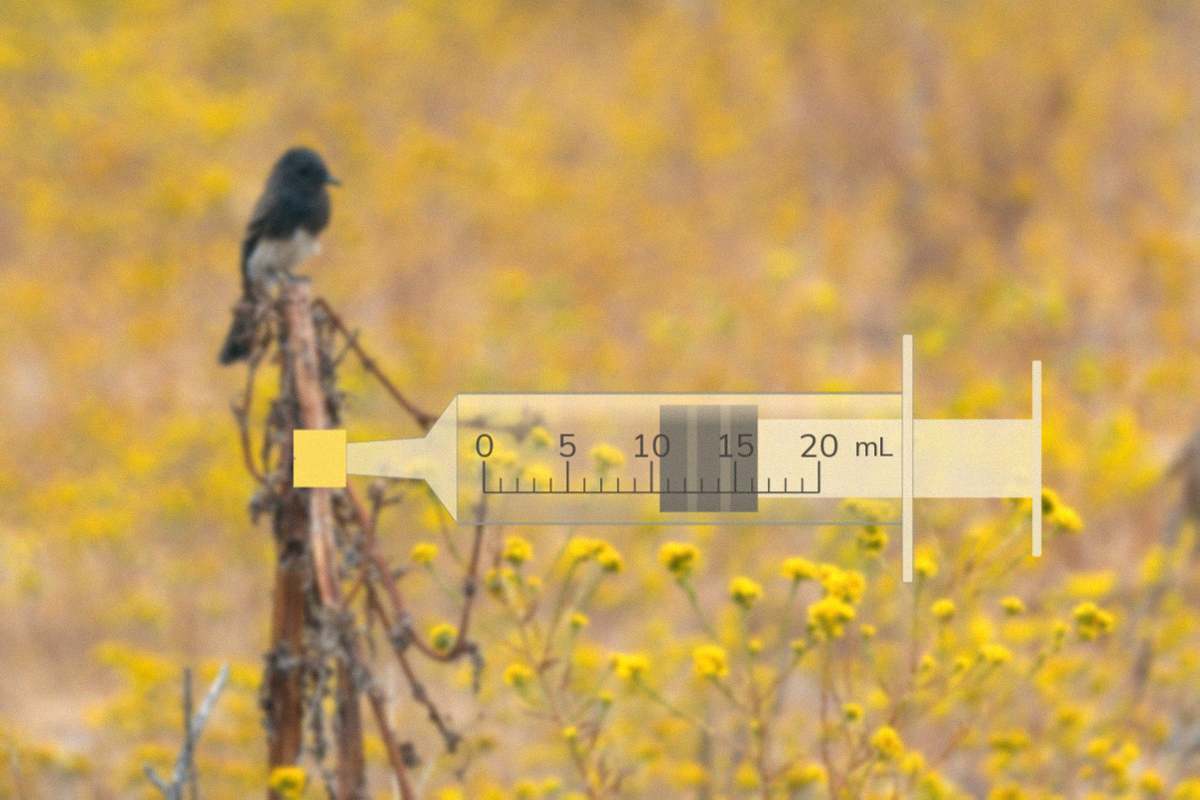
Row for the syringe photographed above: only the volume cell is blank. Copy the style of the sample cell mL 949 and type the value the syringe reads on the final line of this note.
mL 10.5
